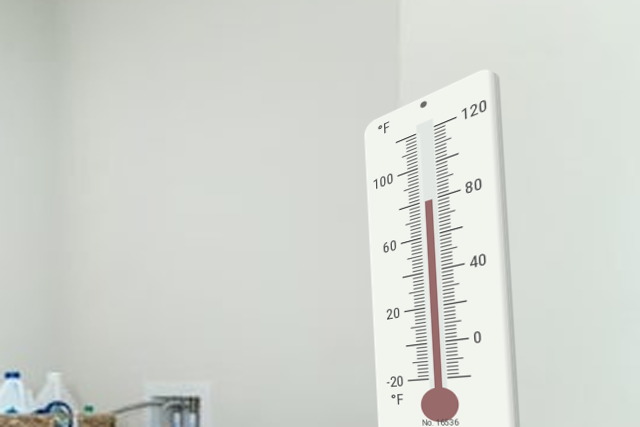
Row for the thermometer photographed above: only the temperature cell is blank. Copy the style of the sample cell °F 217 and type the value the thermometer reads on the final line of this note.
°F 80
